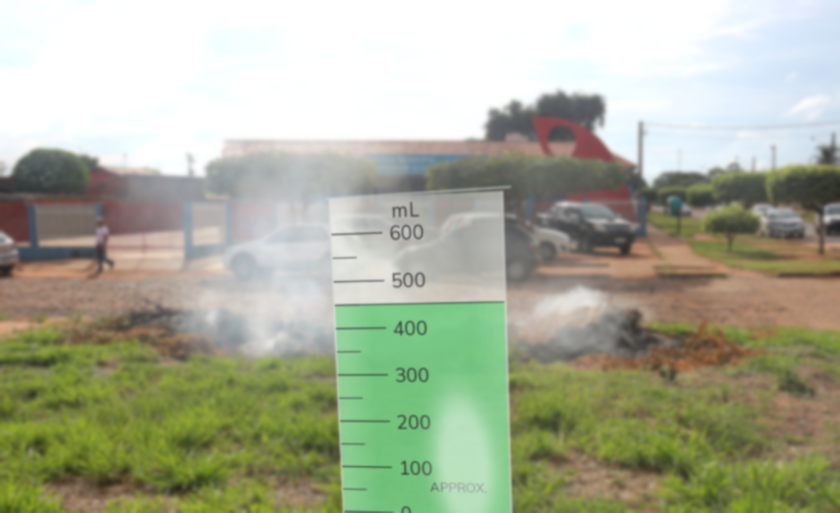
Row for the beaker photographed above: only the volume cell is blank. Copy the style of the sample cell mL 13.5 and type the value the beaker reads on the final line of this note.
mL 450
